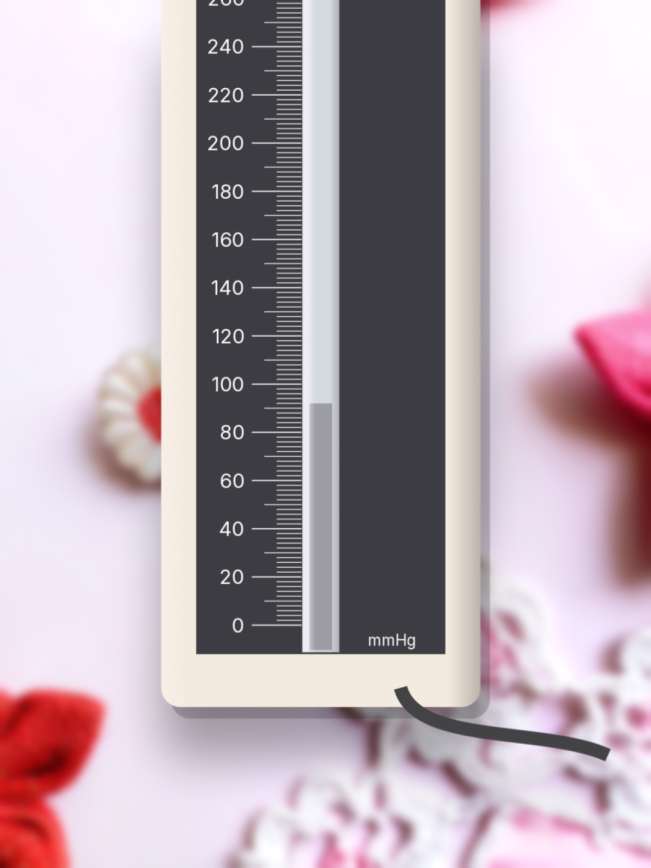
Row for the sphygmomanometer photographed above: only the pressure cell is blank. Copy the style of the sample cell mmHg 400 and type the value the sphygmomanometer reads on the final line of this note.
mmHg 92
